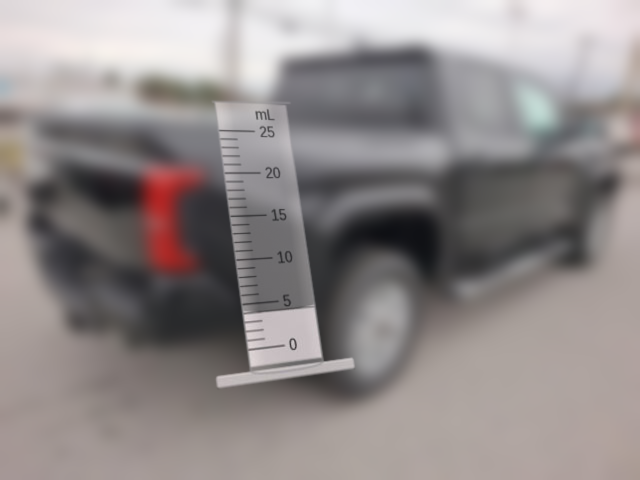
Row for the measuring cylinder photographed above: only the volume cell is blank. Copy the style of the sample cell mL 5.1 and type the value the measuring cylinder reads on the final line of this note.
mL 4
